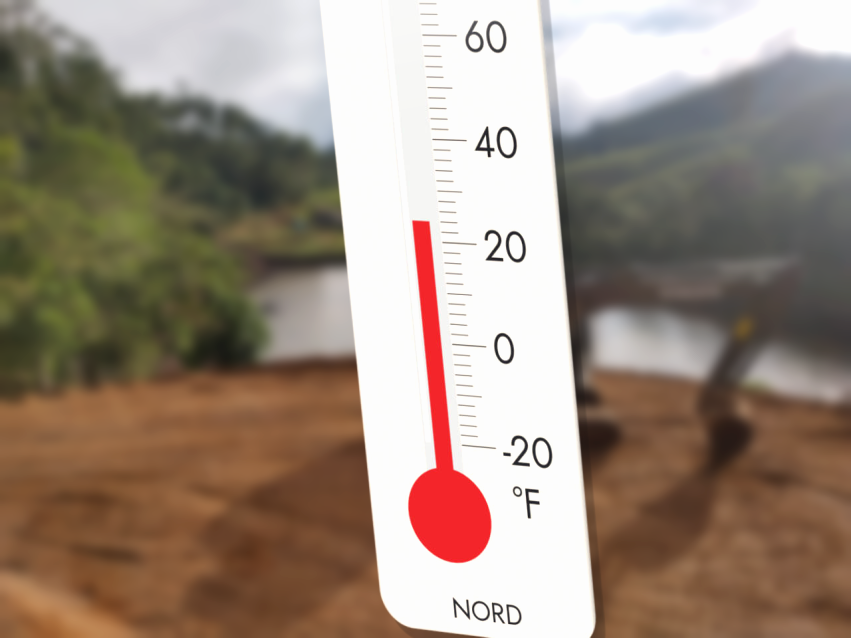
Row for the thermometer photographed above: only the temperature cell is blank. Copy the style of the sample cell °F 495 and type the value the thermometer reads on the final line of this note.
°F 24
